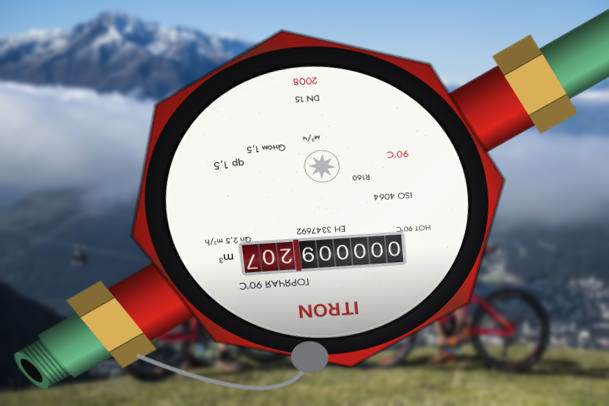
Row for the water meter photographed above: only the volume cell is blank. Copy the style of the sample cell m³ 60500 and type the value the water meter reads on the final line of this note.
m³ 9.207
